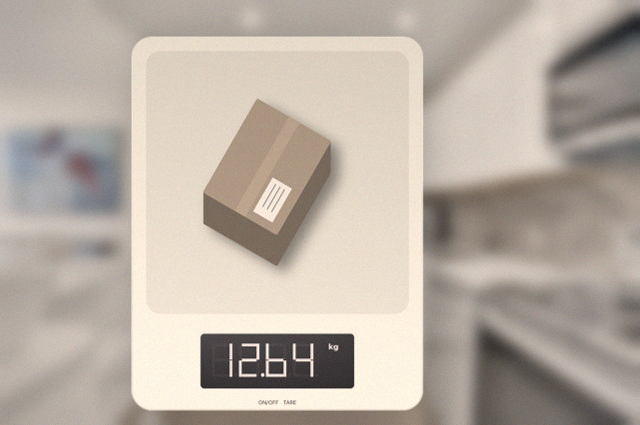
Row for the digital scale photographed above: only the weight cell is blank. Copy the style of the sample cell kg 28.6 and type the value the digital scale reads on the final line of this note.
kg 12.64
